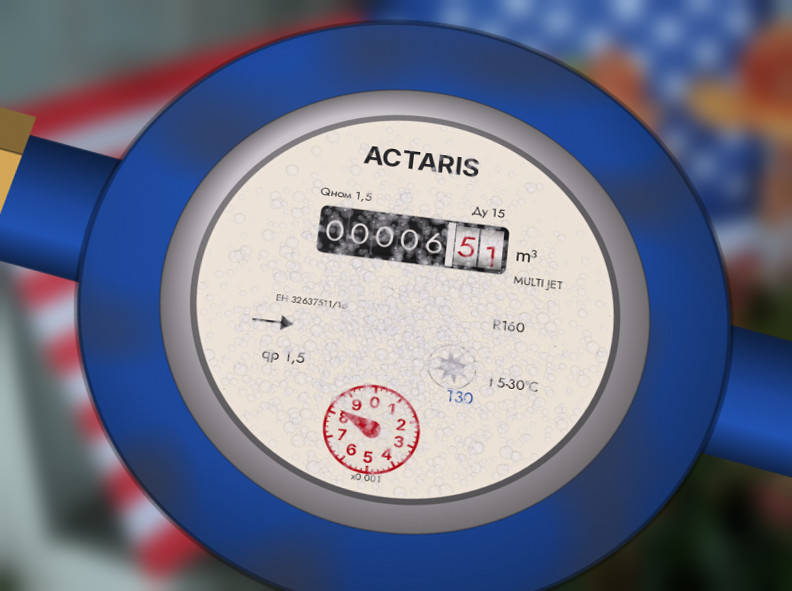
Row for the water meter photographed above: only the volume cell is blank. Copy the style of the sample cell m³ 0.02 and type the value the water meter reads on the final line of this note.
m³ 6.508
